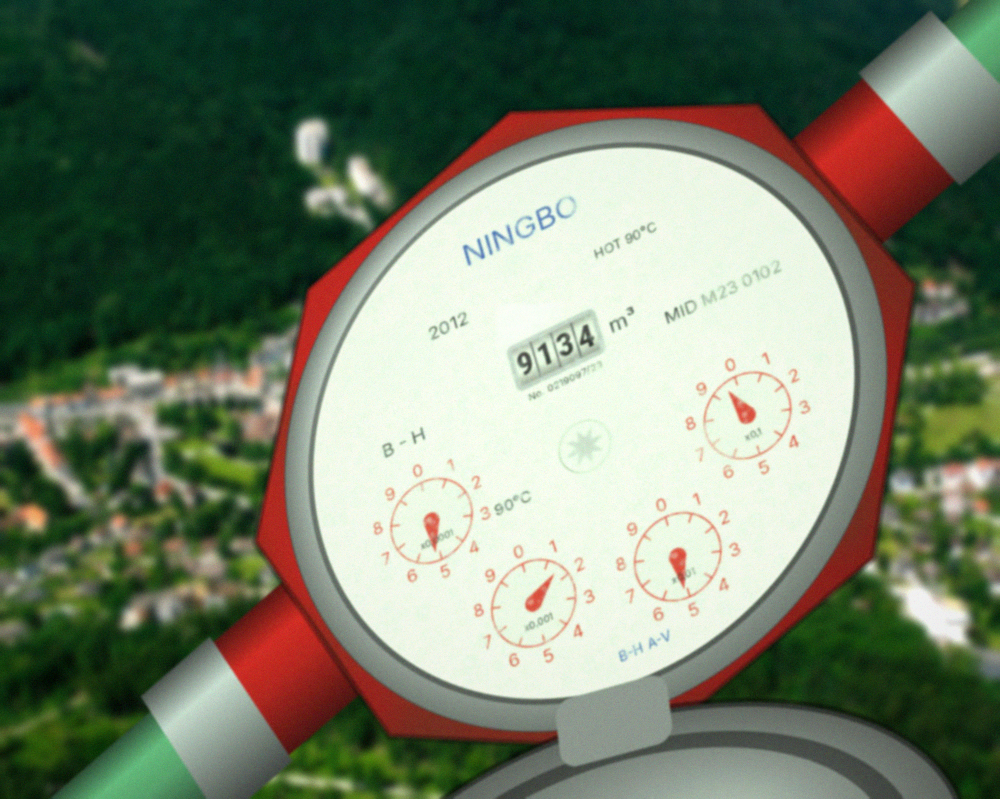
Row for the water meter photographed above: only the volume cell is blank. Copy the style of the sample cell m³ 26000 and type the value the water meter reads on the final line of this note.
m³ 9133.9515
